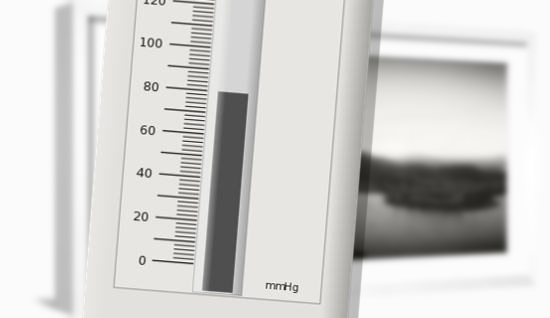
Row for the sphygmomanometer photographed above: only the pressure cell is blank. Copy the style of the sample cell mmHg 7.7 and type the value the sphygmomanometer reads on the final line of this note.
mmHg 80
